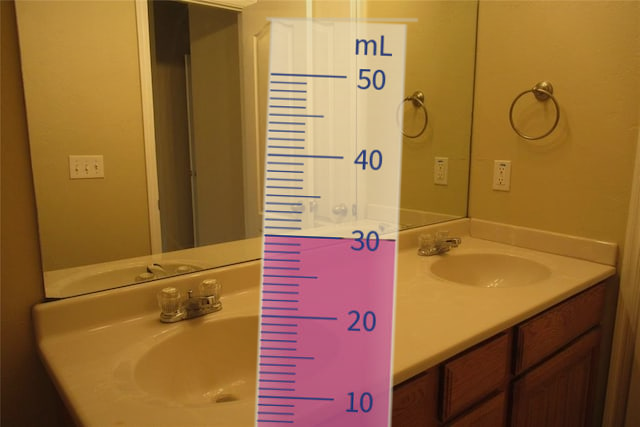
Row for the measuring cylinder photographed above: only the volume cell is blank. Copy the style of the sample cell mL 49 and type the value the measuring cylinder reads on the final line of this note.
mL 30
